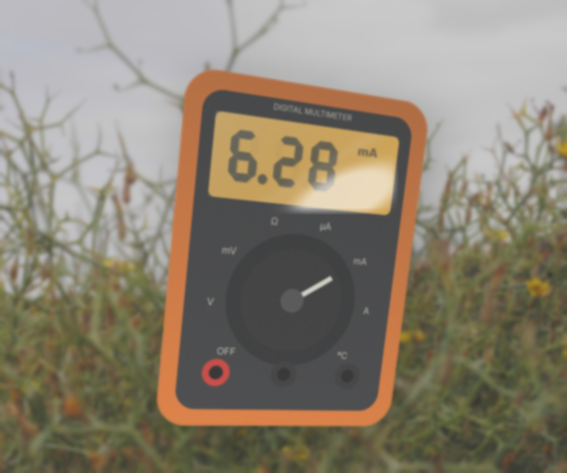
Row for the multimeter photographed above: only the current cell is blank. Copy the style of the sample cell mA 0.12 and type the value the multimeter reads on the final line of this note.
mA 6.28
